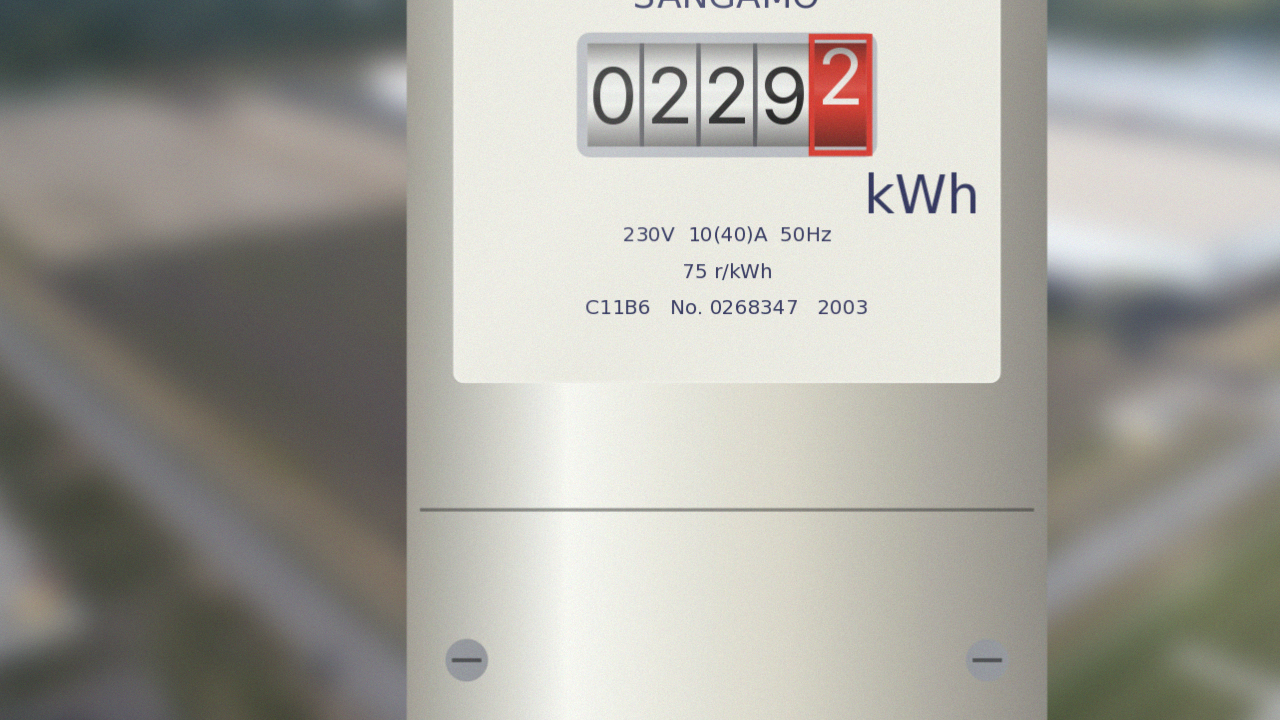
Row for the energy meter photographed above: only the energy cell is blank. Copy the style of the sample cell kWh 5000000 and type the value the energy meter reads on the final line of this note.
kWh 229.2
